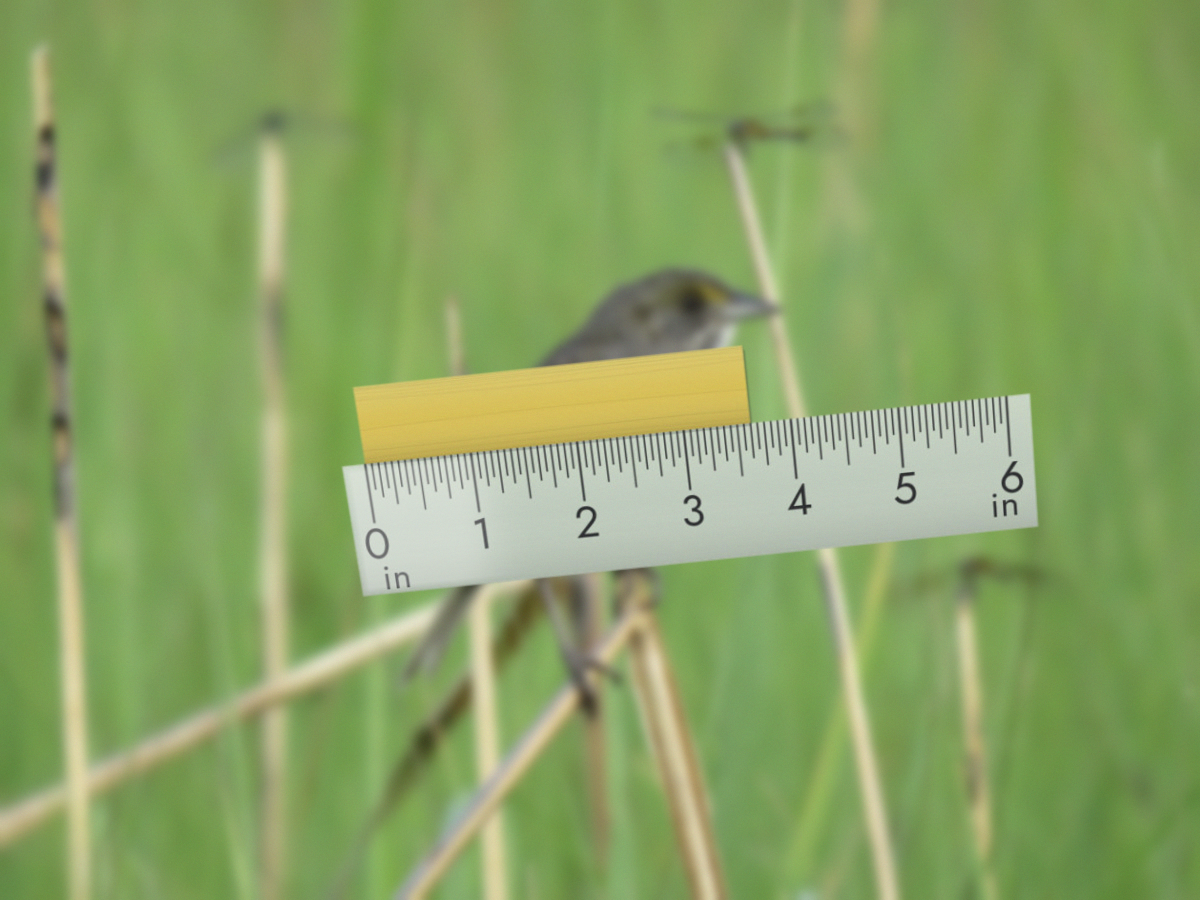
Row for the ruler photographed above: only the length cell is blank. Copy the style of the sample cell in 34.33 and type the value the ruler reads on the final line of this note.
in 3.625
